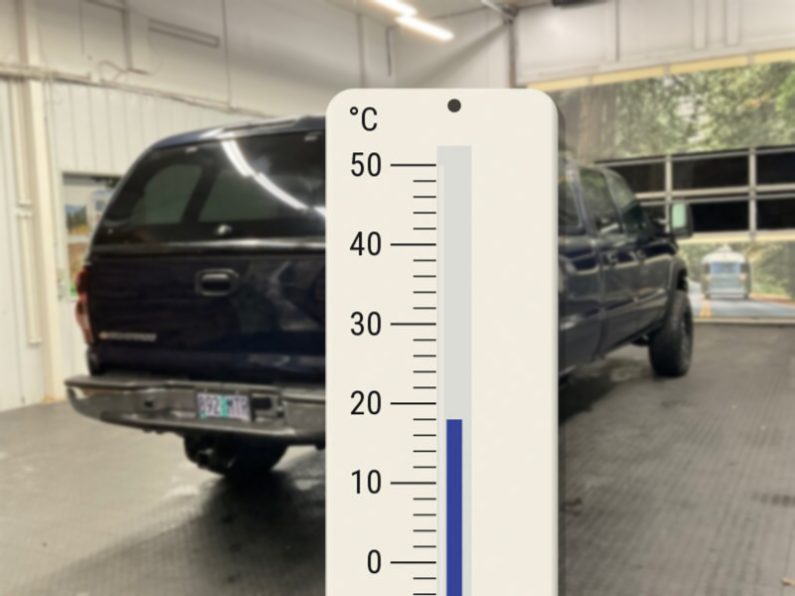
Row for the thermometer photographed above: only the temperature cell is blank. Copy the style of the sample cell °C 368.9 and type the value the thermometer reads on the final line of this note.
°C 18
